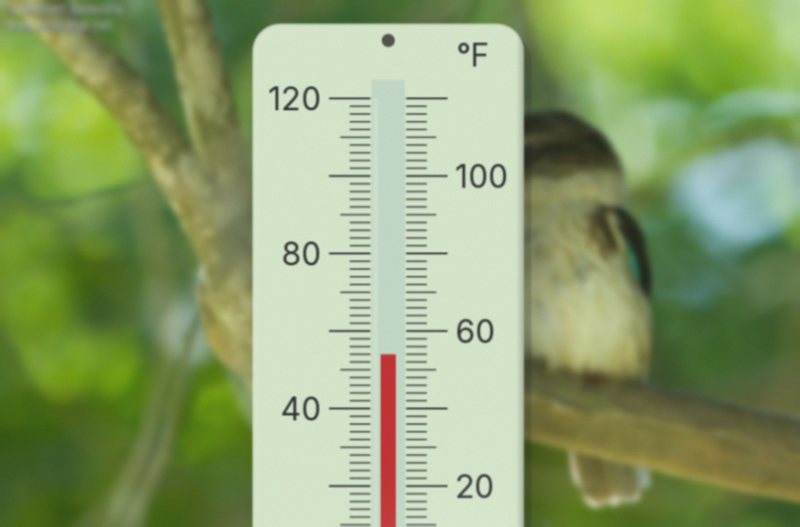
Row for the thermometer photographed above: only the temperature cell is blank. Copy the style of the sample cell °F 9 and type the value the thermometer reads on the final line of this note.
°F 54
